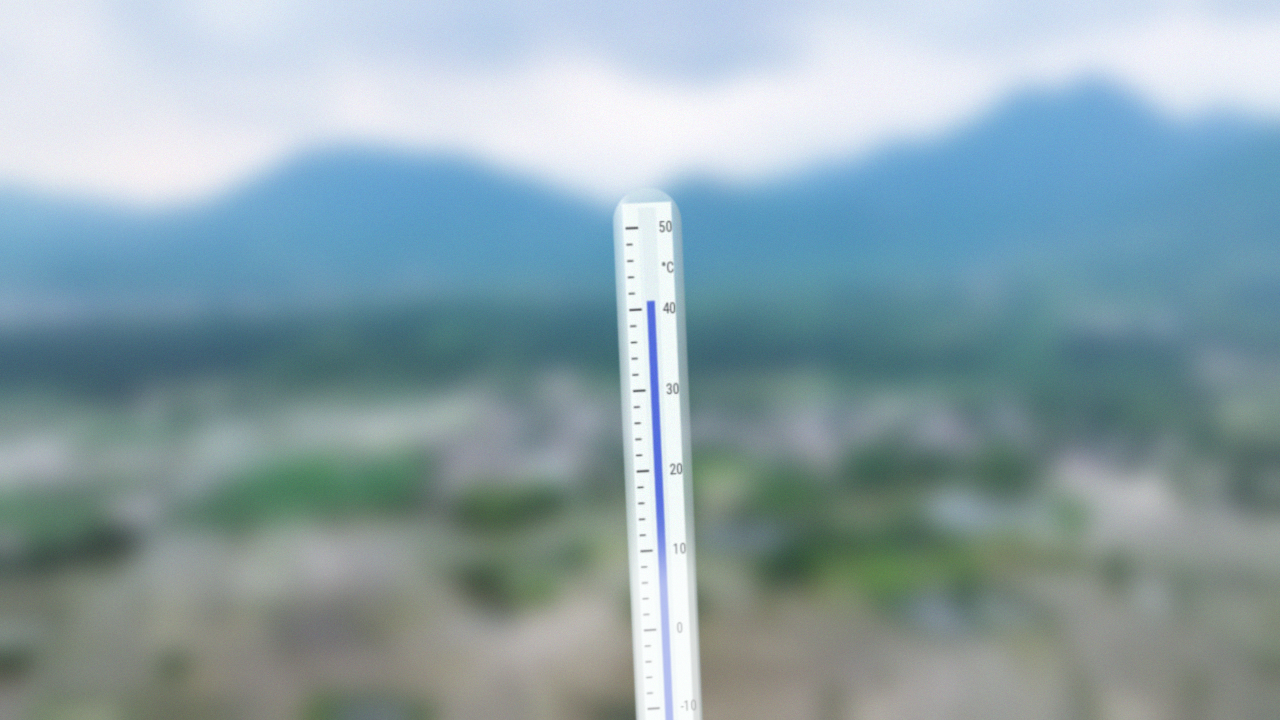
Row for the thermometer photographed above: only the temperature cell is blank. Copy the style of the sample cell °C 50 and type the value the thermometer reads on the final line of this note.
°C 41
